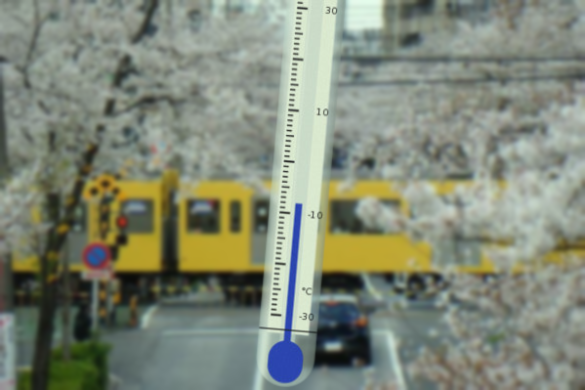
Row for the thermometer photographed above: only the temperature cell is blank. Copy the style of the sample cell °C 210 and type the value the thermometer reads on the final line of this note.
°C -8
